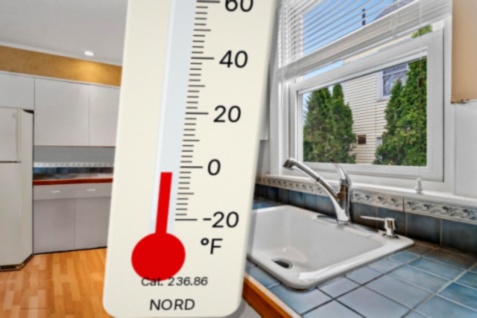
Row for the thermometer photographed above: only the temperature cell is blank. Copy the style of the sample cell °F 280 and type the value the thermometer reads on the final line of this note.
°F -2
